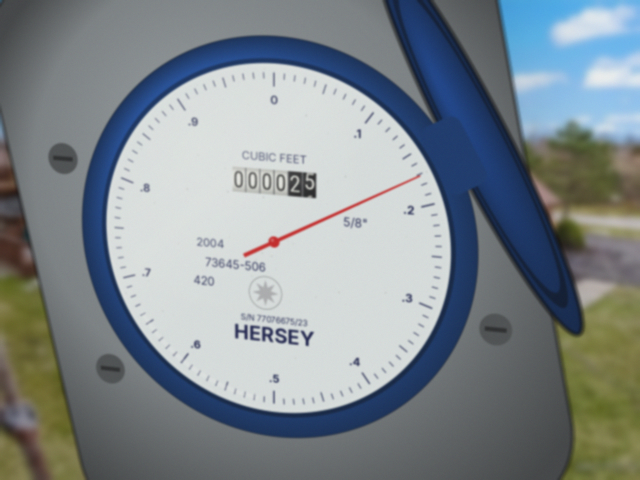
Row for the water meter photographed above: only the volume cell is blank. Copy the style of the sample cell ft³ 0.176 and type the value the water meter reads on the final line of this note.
ft³ 25.17
